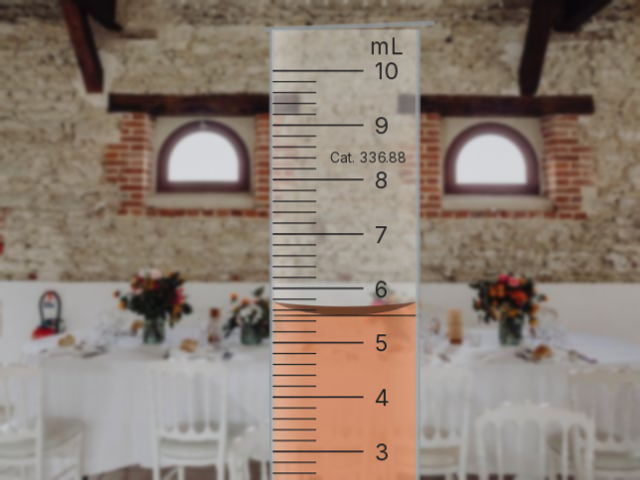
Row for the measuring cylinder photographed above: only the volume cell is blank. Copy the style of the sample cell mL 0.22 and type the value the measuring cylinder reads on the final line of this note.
mL 5.5
